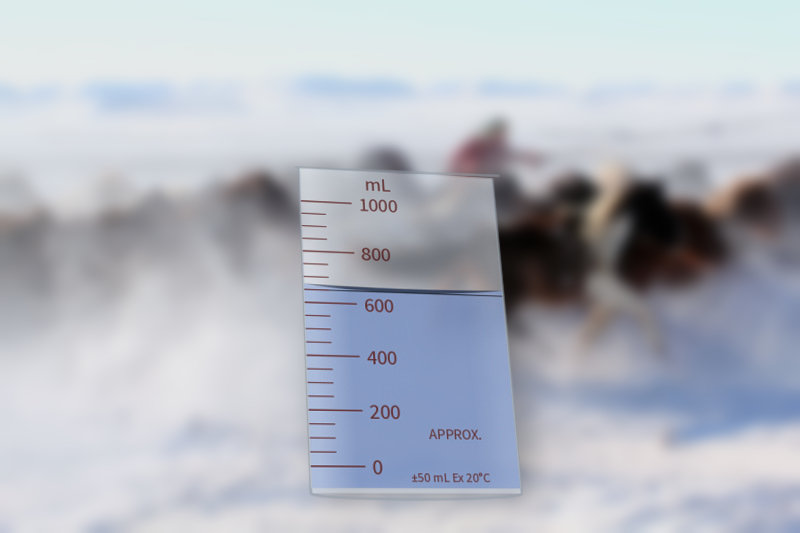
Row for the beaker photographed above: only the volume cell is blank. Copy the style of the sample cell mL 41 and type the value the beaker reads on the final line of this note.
mL 650
